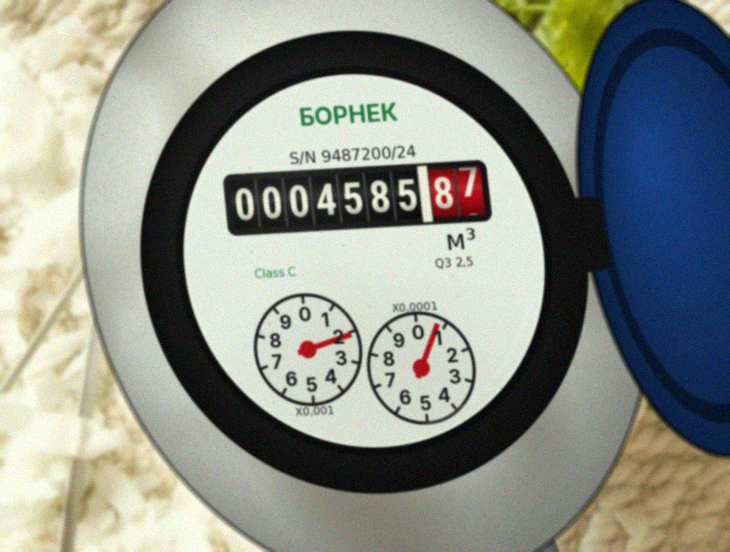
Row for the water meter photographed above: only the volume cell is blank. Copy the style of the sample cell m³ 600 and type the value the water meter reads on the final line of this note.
m³ 4585.8720
